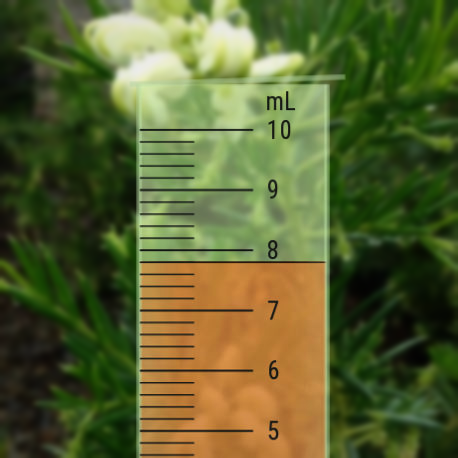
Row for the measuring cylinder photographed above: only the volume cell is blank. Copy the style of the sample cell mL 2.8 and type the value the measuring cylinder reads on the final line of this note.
mL 7.8
